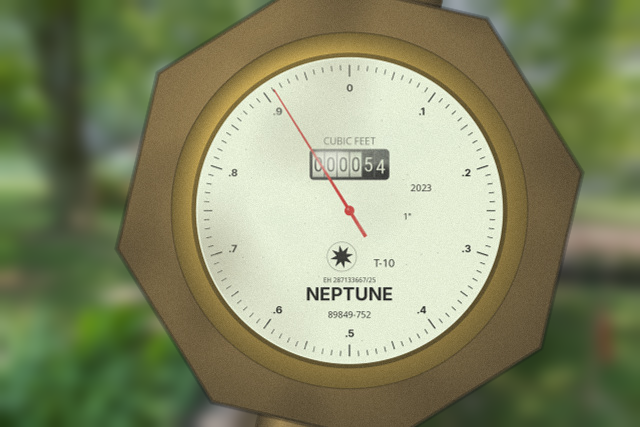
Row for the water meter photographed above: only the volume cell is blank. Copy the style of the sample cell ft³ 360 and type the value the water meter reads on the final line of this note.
ft³ 53.91
